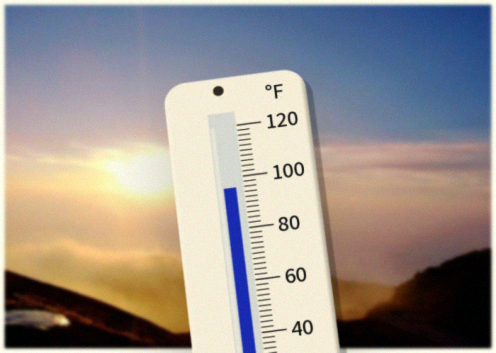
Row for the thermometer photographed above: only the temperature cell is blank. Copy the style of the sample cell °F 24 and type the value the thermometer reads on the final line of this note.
°F 96
